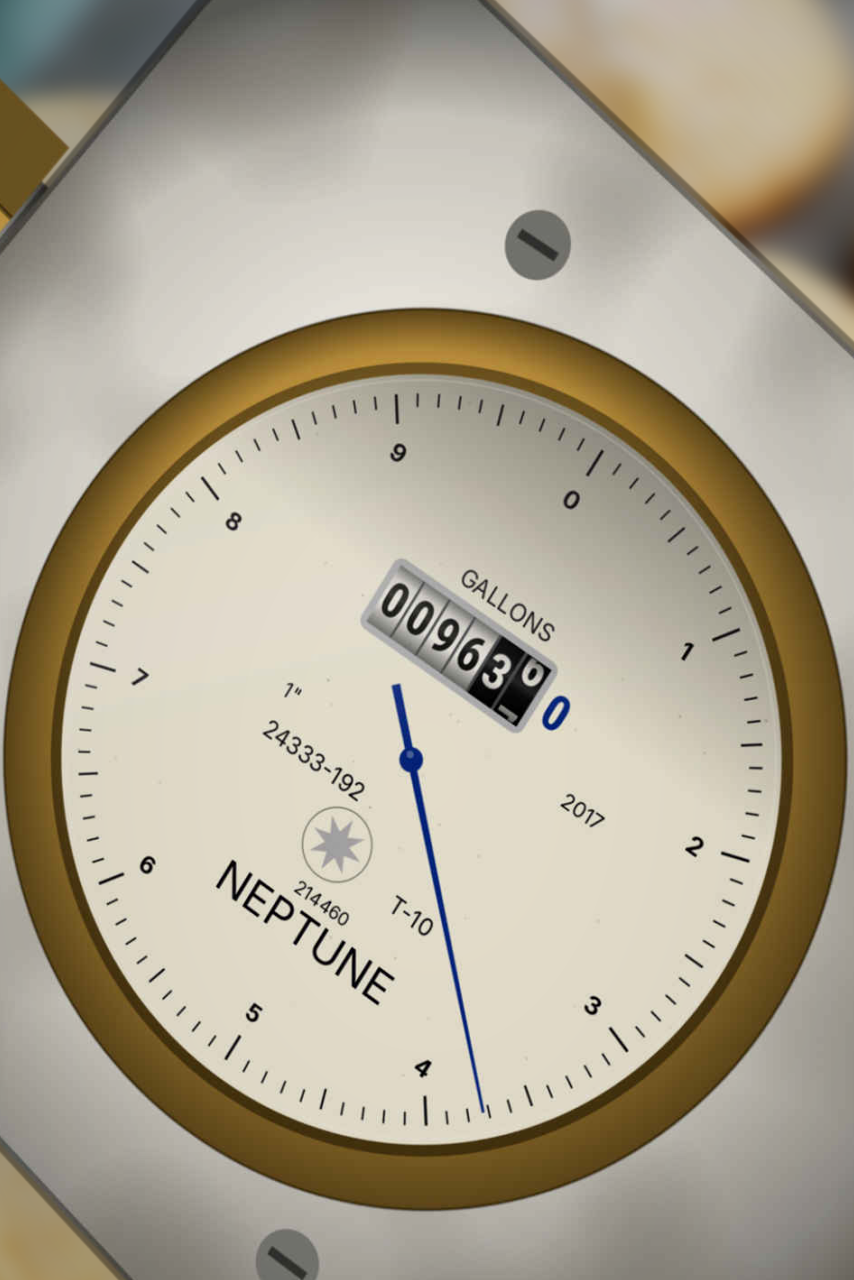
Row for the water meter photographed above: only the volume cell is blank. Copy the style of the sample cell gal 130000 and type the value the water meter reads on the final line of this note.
gal 96363.7
